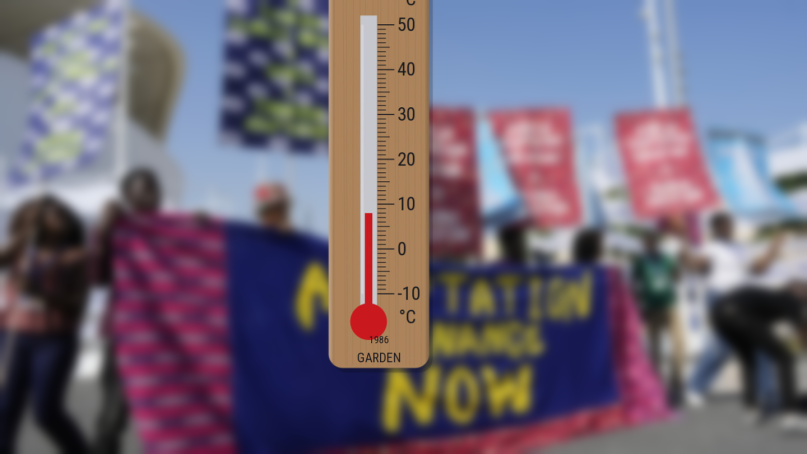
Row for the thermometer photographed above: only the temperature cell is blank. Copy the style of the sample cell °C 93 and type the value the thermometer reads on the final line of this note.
°C 8
